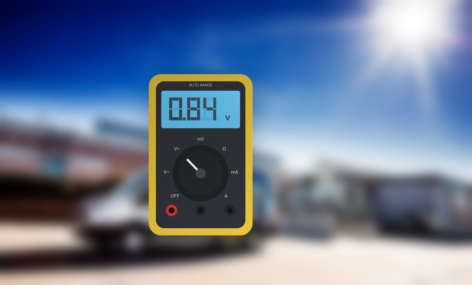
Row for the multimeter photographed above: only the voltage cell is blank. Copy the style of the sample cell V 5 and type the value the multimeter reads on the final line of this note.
V 0.84
